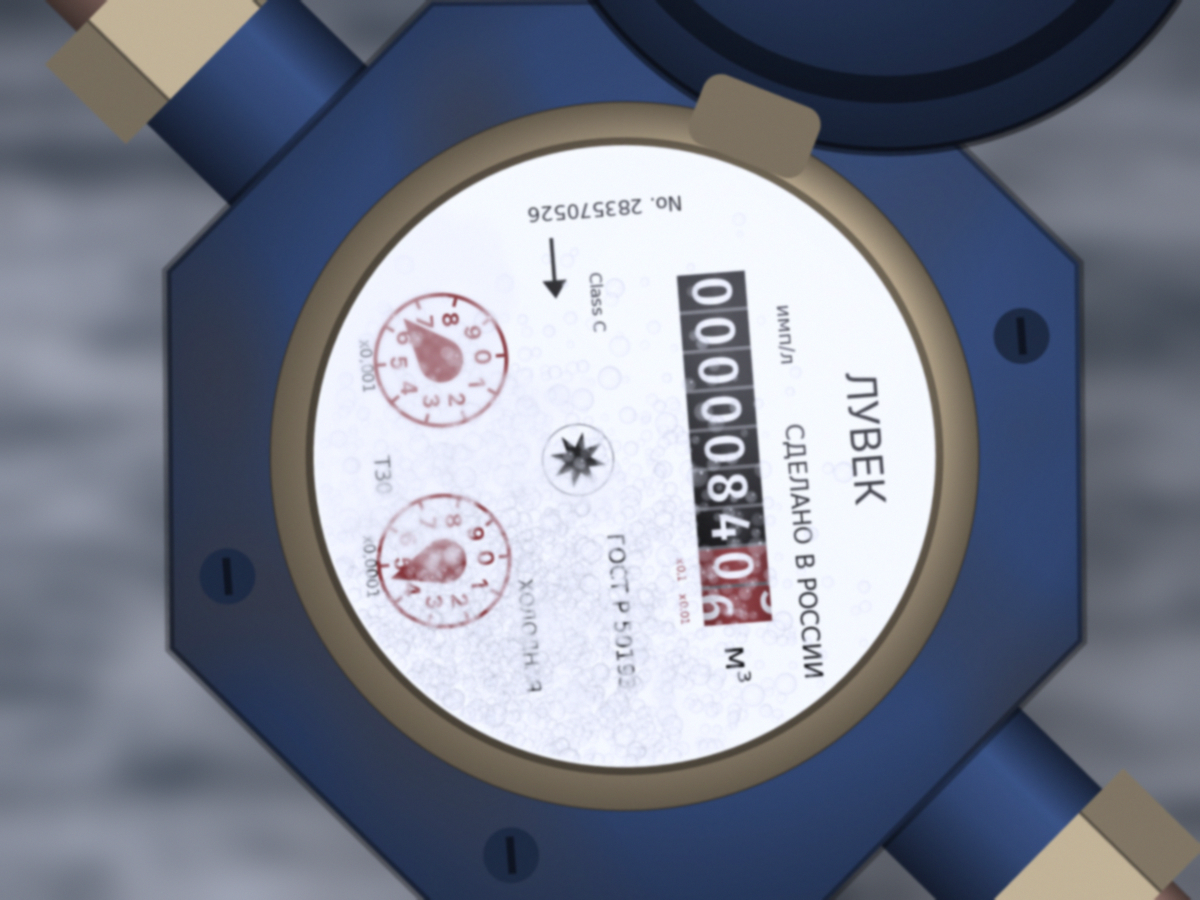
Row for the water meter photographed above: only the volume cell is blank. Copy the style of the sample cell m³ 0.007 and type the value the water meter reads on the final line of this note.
m³ 84.0564
